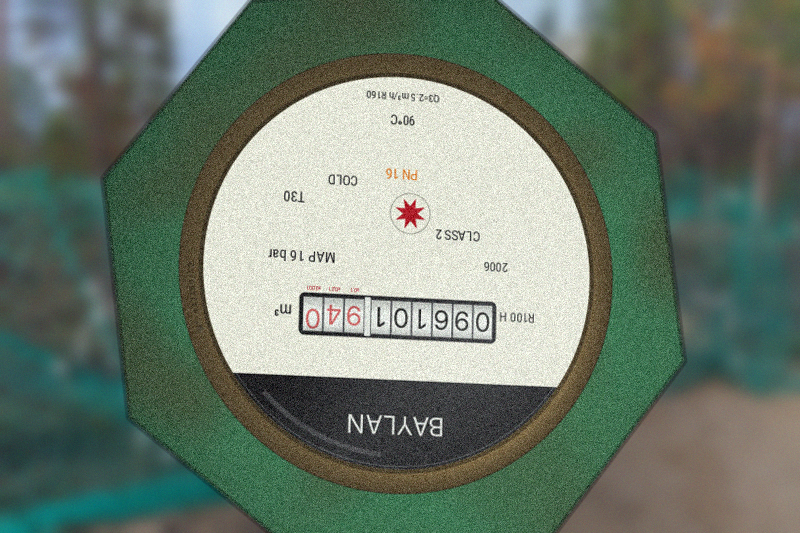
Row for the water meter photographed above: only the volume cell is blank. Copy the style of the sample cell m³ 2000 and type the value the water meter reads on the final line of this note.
m³ 96101.940
